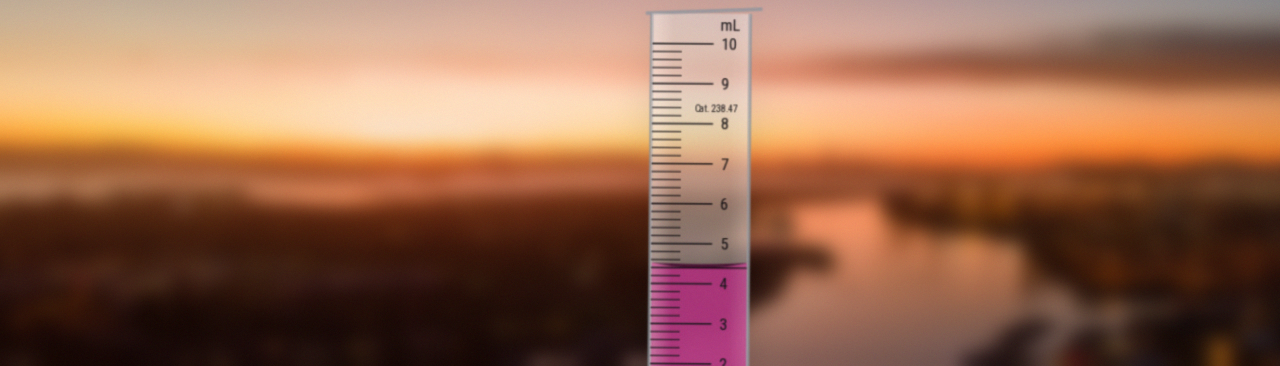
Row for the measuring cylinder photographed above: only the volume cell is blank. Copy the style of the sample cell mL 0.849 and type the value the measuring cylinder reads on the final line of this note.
mL 4.4
